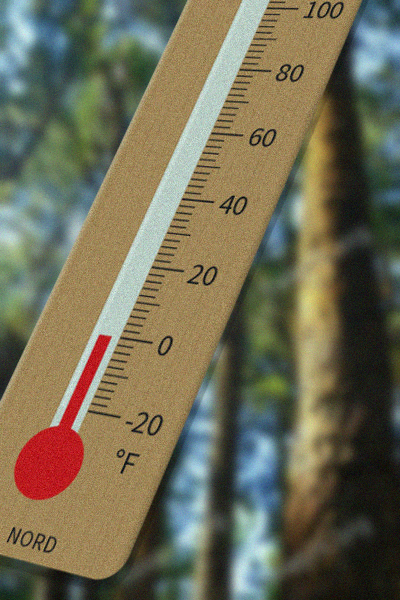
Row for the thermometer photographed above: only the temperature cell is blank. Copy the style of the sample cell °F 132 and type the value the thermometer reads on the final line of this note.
°F 0
